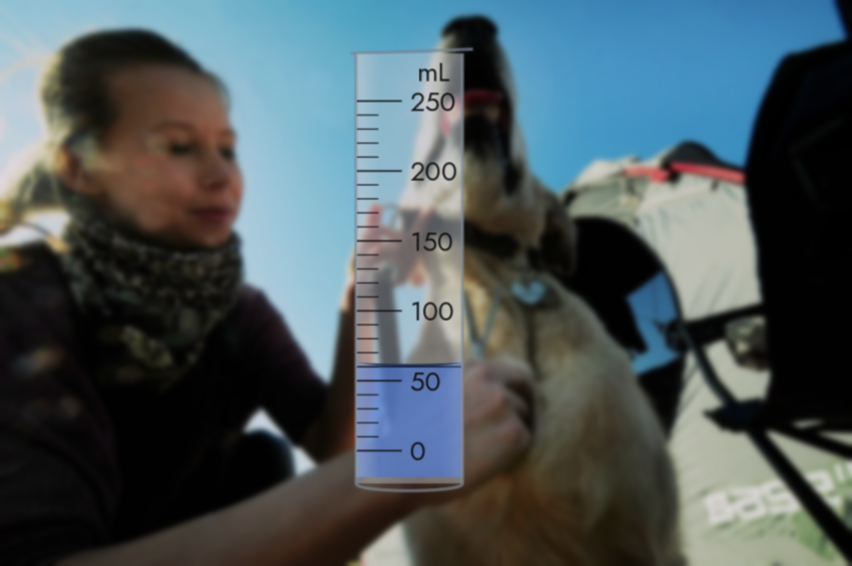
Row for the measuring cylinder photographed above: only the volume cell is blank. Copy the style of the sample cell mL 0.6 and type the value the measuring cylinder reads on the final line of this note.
mL 60
